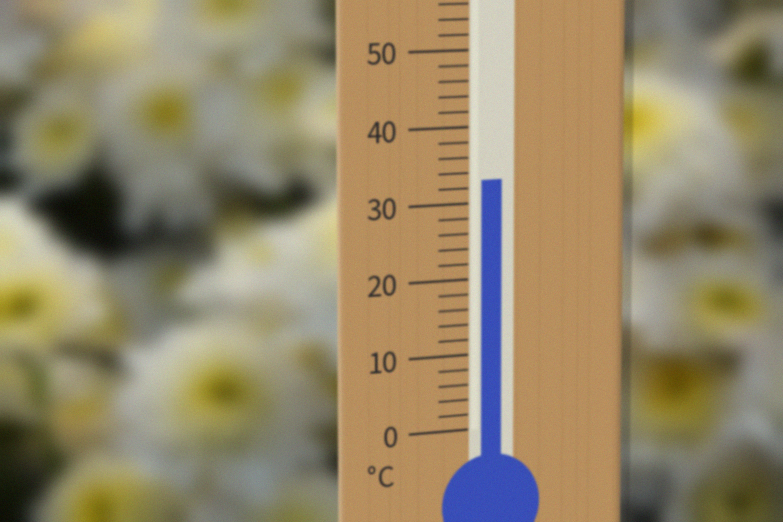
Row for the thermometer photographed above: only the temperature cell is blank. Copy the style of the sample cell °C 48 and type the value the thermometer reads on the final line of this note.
°C 33
